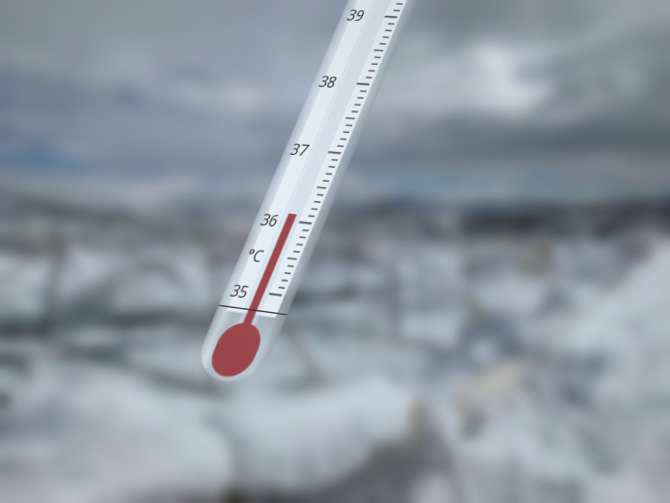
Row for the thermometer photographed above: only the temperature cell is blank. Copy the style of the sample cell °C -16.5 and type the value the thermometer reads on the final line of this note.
°C 36.1
